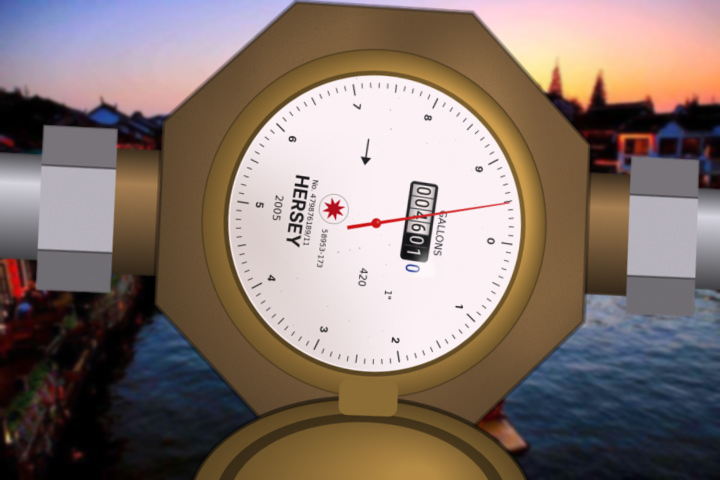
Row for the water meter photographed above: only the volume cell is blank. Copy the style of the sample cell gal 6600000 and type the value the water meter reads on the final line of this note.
gal 46009.5
